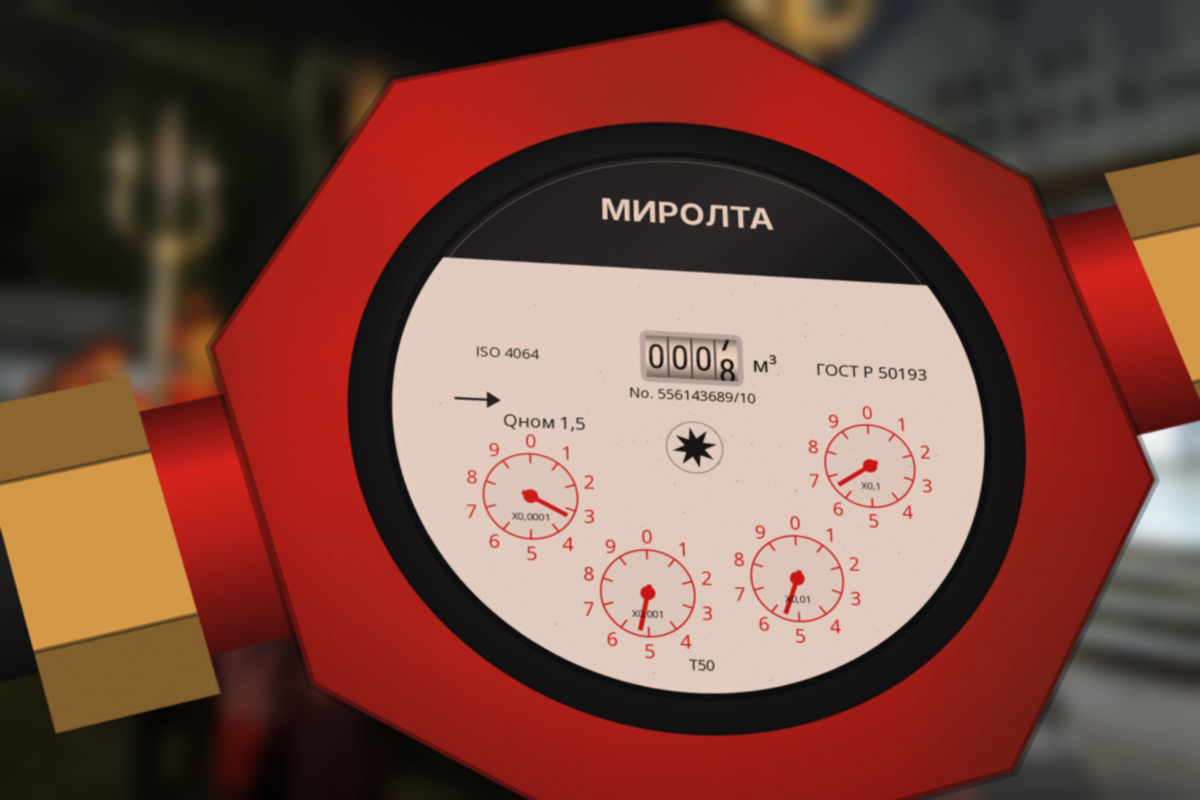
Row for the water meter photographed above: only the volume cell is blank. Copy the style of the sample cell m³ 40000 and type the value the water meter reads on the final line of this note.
m³ 7.6553
